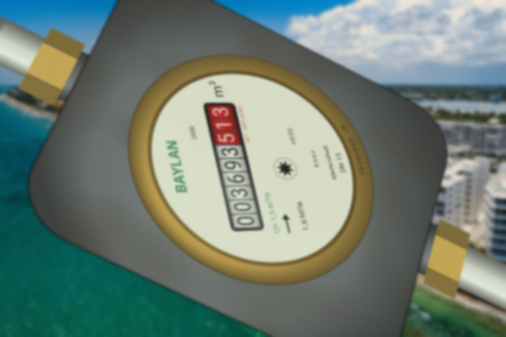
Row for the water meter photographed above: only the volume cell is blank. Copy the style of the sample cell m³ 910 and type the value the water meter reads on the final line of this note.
m³ 3693.513
